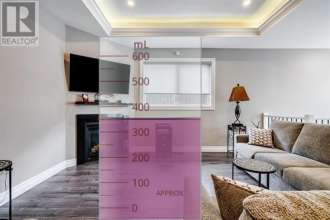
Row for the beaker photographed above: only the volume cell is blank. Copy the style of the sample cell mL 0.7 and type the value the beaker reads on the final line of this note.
mL 350
